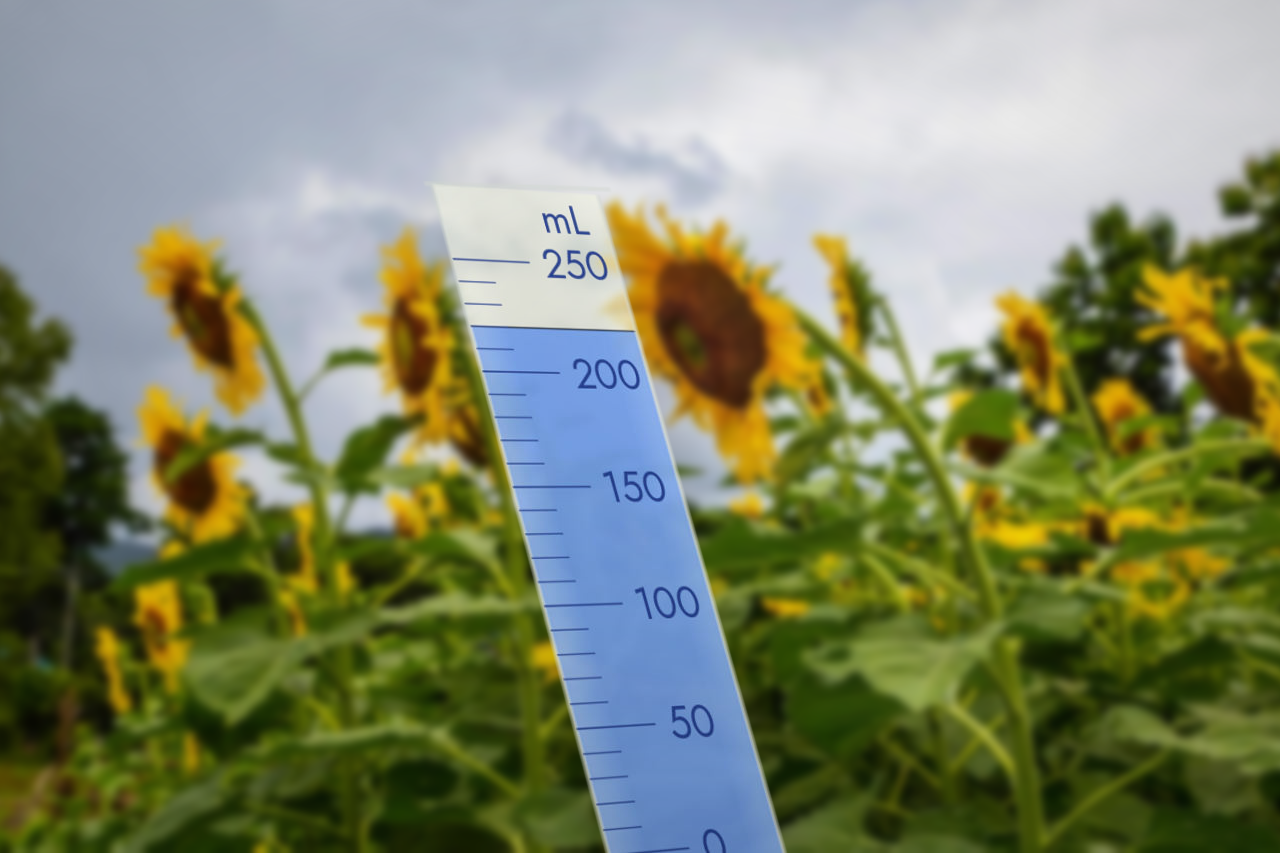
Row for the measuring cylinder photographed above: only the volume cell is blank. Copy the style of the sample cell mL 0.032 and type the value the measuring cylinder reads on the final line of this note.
mL 220
